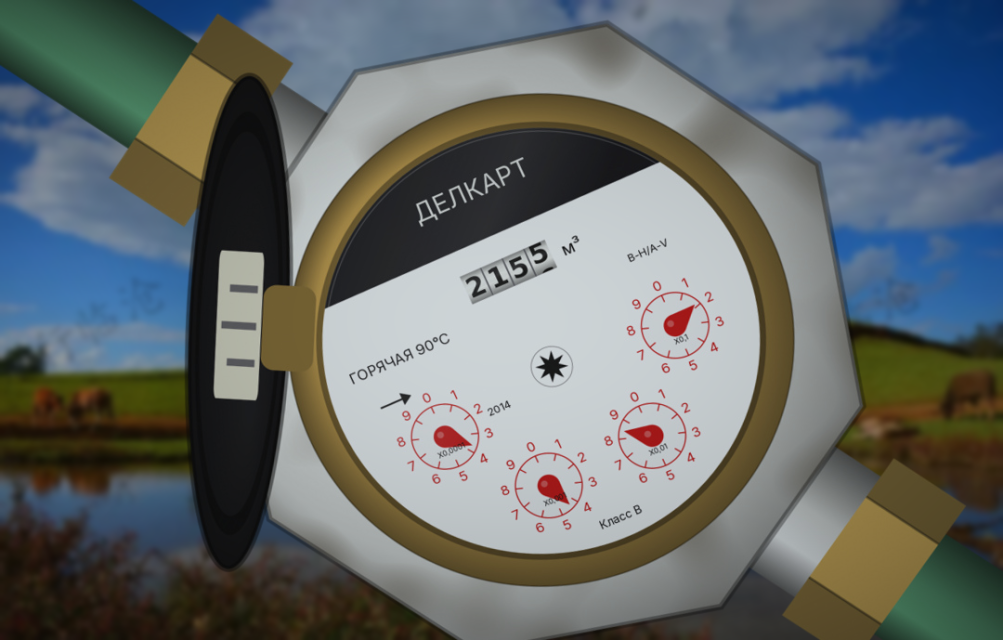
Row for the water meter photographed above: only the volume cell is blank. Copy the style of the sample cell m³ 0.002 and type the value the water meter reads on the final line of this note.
m³ 2155.1843
